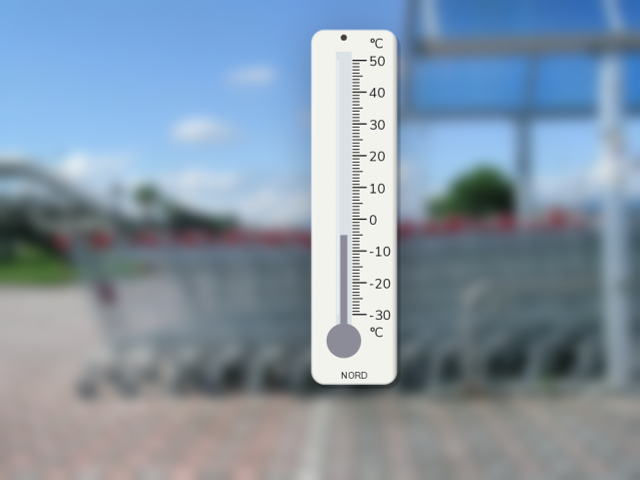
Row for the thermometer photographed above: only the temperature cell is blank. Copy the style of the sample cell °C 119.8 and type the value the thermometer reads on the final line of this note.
°C -5
